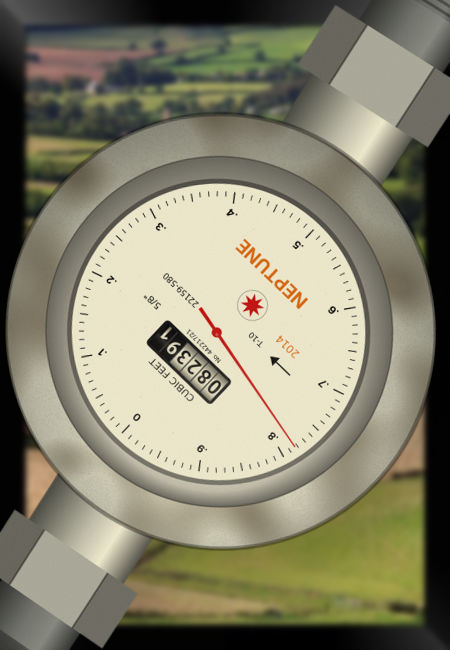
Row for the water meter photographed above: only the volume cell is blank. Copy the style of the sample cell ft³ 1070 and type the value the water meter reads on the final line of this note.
ft³ 82390.78
